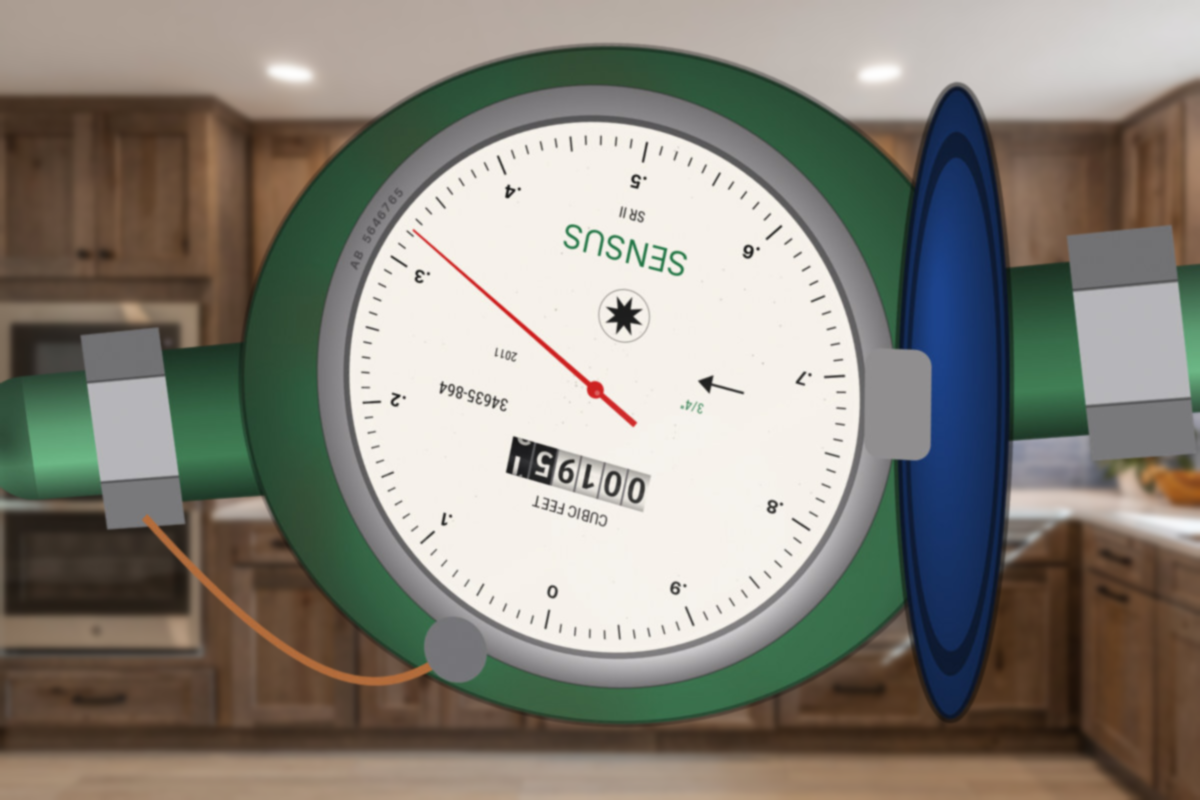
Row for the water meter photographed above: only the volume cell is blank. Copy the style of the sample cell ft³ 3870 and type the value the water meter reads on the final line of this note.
ft³ 1951.32
